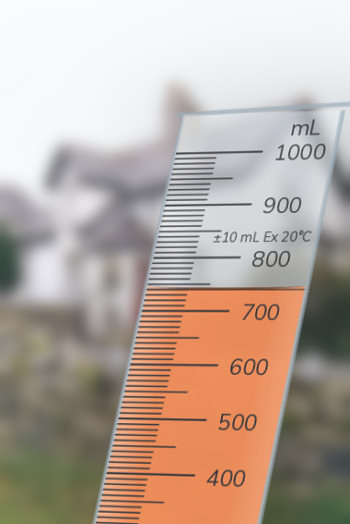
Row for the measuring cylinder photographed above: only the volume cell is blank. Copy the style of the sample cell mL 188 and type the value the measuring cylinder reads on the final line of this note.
mL 740
